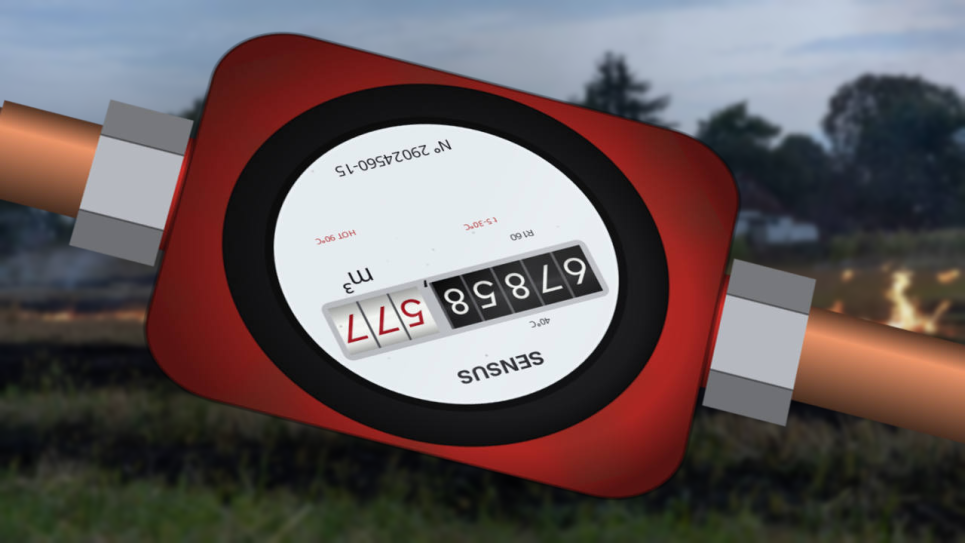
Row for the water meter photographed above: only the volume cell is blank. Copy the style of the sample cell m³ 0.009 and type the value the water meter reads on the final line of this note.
m³ 67858.577
